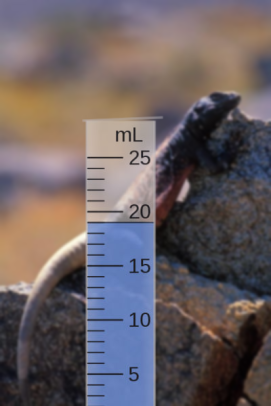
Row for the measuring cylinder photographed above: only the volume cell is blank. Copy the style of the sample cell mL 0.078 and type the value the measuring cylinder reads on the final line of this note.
mL 19
